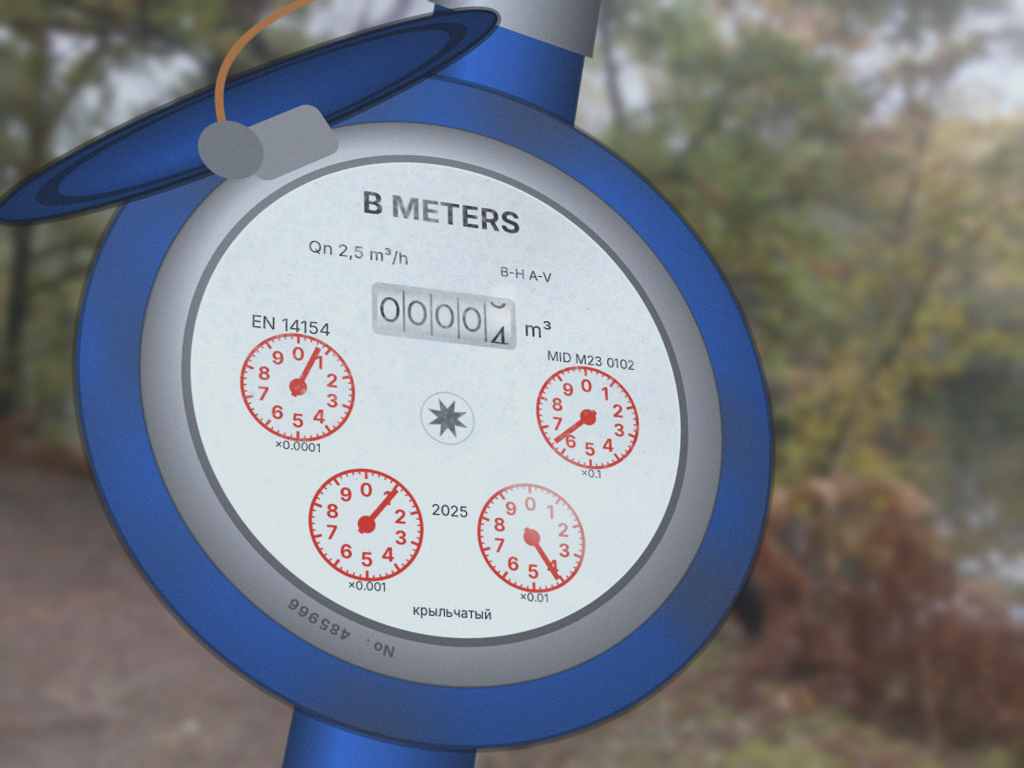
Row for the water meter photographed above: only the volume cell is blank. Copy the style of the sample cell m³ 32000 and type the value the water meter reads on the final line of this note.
m³ 3.6410
